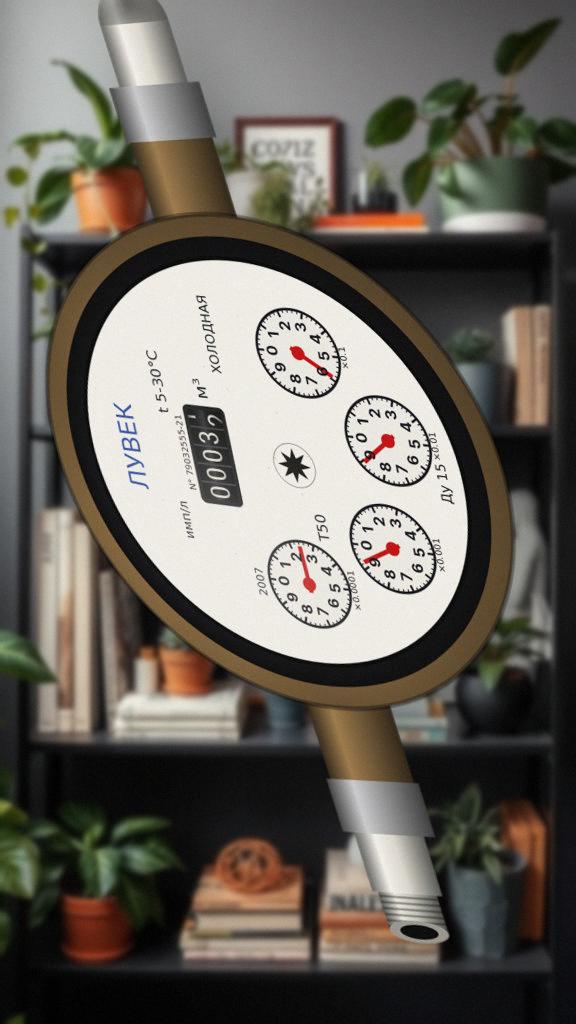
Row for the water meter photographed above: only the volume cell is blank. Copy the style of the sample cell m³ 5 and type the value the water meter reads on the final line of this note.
m³ 31.5892
